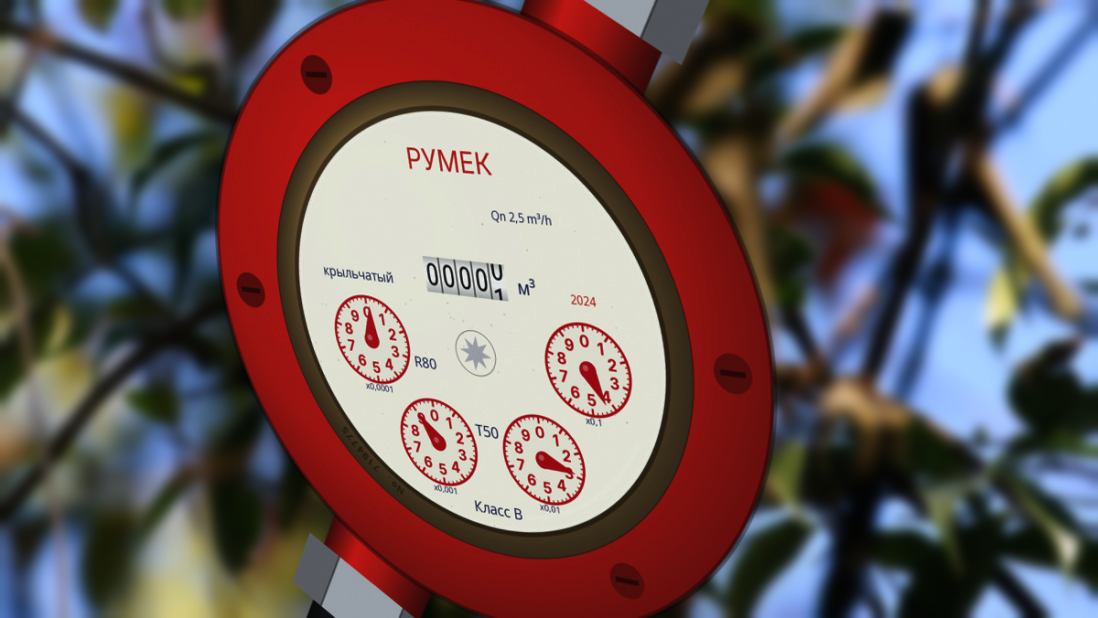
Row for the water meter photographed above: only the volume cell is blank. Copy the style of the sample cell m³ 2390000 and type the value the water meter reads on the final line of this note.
m³ 0.4290
